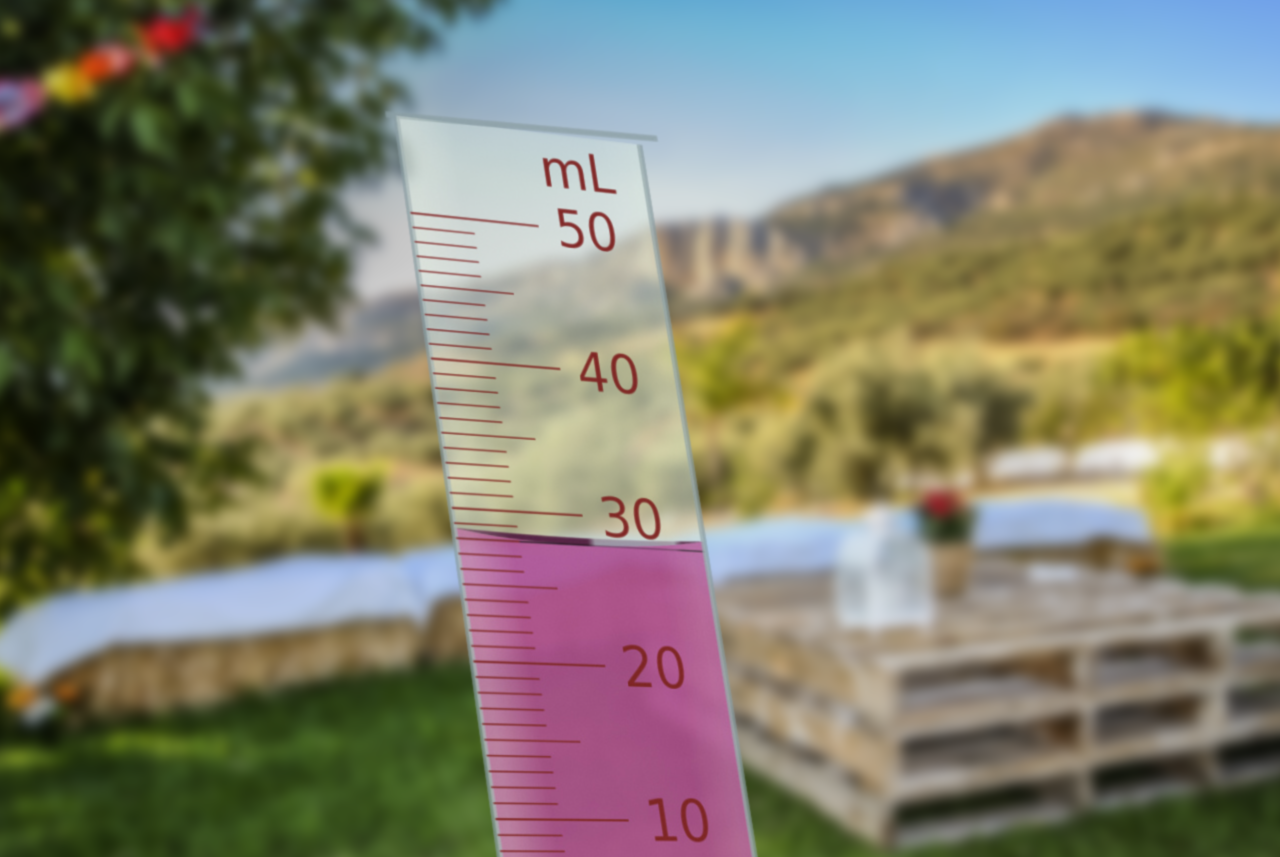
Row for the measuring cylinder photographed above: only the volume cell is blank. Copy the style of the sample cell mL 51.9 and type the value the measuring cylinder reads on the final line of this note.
mL 28
